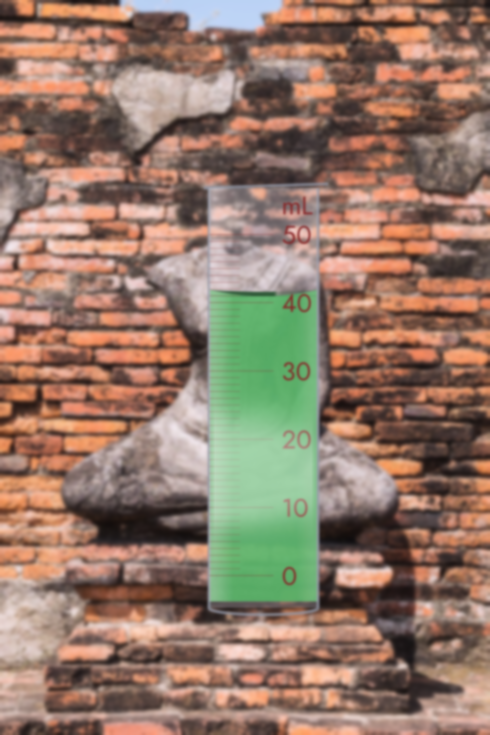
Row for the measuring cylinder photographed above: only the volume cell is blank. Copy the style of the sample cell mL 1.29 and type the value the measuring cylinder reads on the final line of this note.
mL 41
